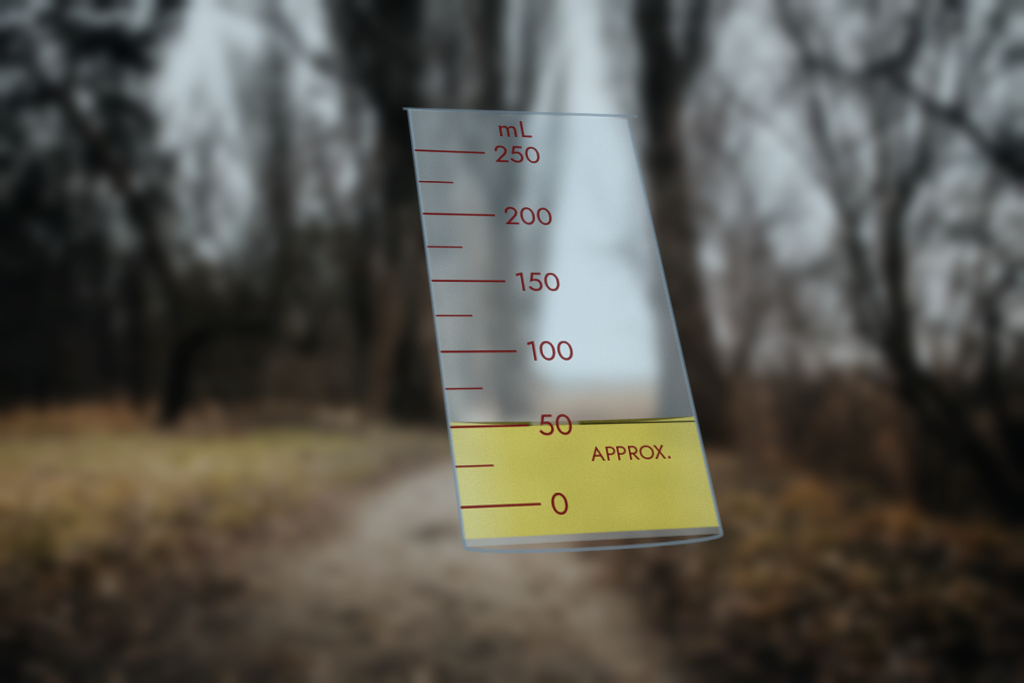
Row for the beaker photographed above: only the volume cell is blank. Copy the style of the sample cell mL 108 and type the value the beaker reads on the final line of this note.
mL 50
